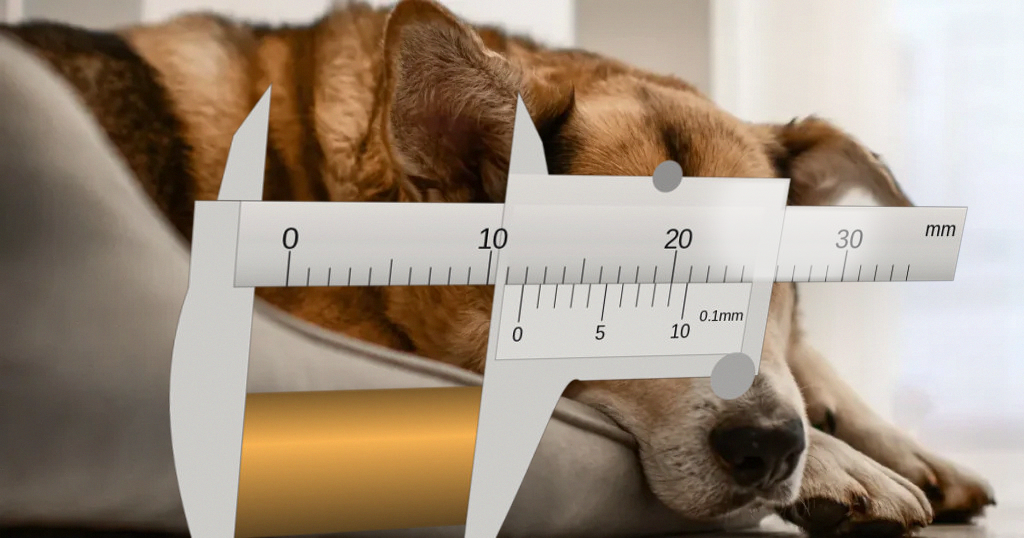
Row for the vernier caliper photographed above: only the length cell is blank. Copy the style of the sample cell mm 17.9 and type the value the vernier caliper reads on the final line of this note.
mm 11.9
